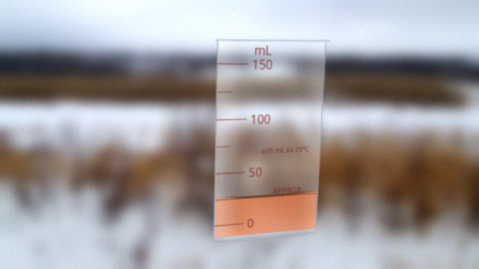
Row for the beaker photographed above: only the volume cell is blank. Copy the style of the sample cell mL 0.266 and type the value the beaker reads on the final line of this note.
mL 25
